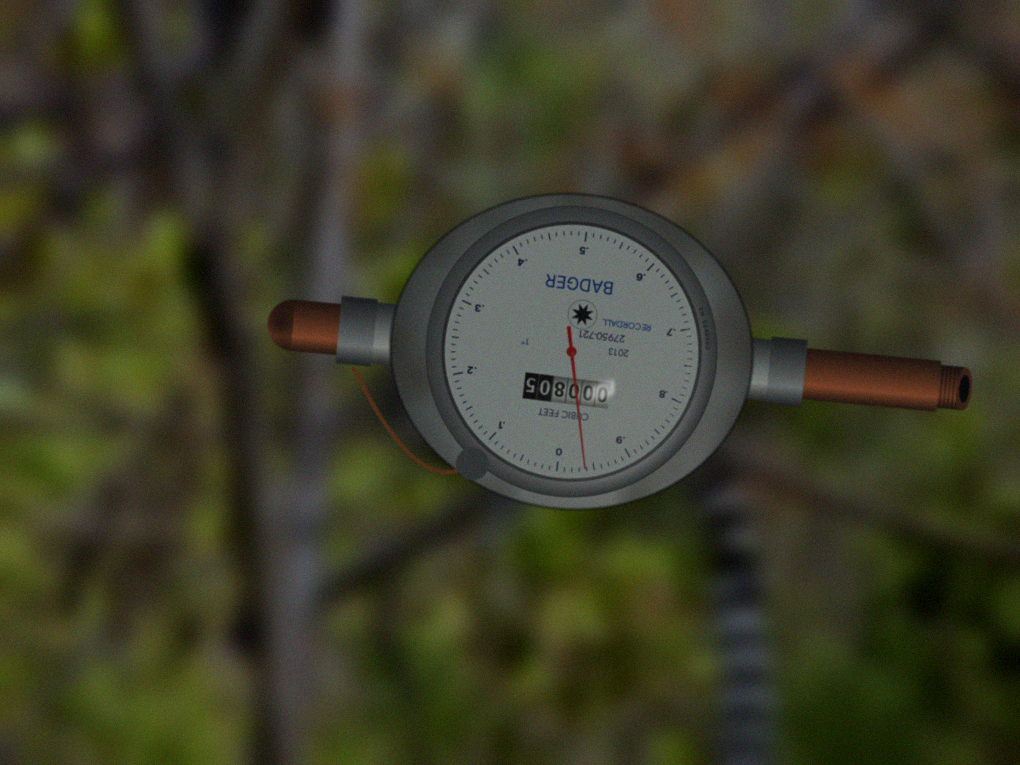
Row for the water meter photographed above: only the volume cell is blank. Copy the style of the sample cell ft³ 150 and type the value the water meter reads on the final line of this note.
ft³ 804.96
